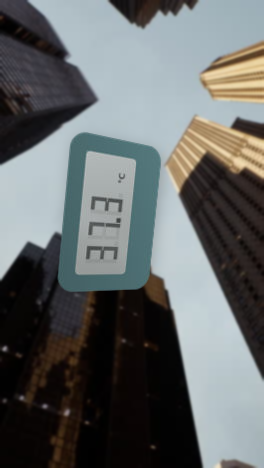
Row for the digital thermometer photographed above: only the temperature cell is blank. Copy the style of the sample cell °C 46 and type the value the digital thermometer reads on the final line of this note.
°C 37.3
